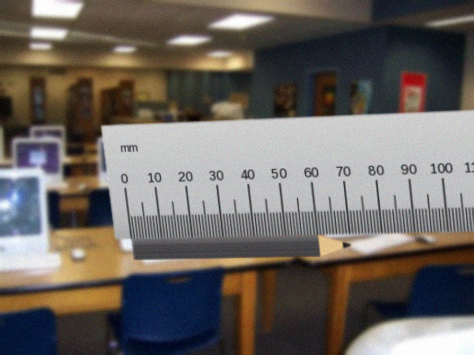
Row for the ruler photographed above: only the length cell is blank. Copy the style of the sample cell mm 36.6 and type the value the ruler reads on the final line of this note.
mm 70
